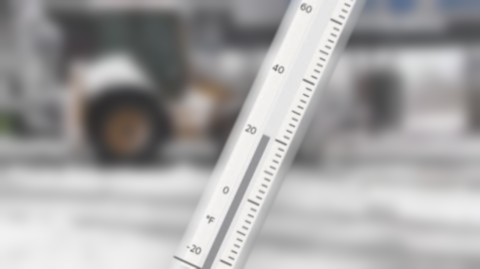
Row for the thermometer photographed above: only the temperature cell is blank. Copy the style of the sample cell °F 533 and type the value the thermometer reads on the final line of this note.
°F 20
